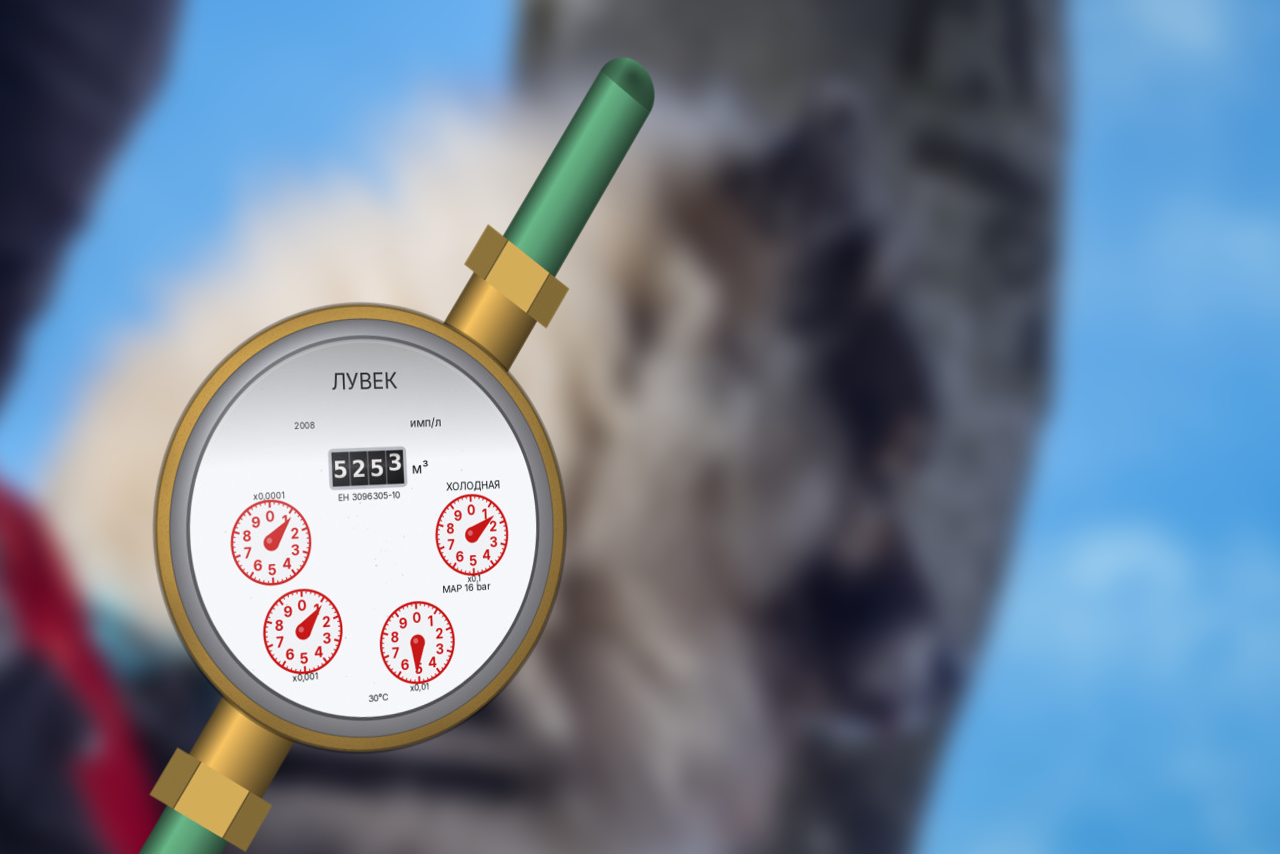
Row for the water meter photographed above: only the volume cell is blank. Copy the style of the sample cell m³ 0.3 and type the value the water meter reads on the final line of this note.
m³ 5253.1511
